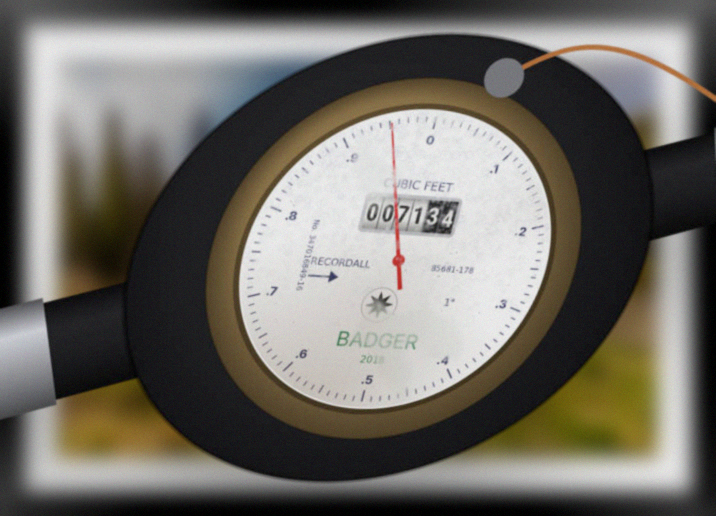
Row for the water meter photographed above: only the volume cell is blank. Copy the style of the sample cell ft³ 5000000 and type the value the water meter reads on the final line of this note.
ft³ 7133.95
